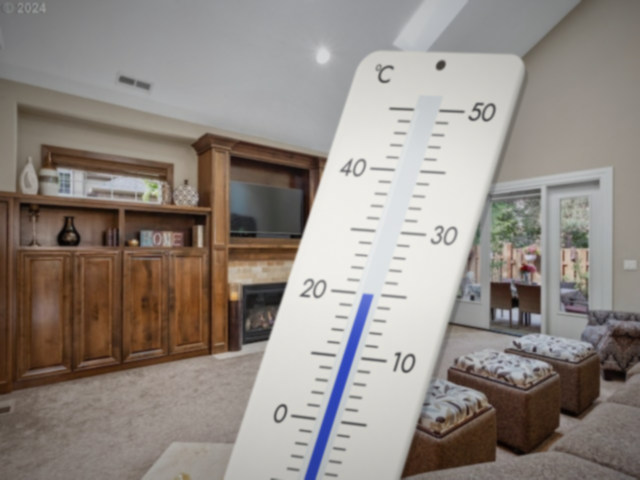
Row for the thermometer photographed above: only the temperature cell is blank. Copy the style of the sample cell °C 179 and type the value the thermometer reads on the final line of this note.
°C 20
